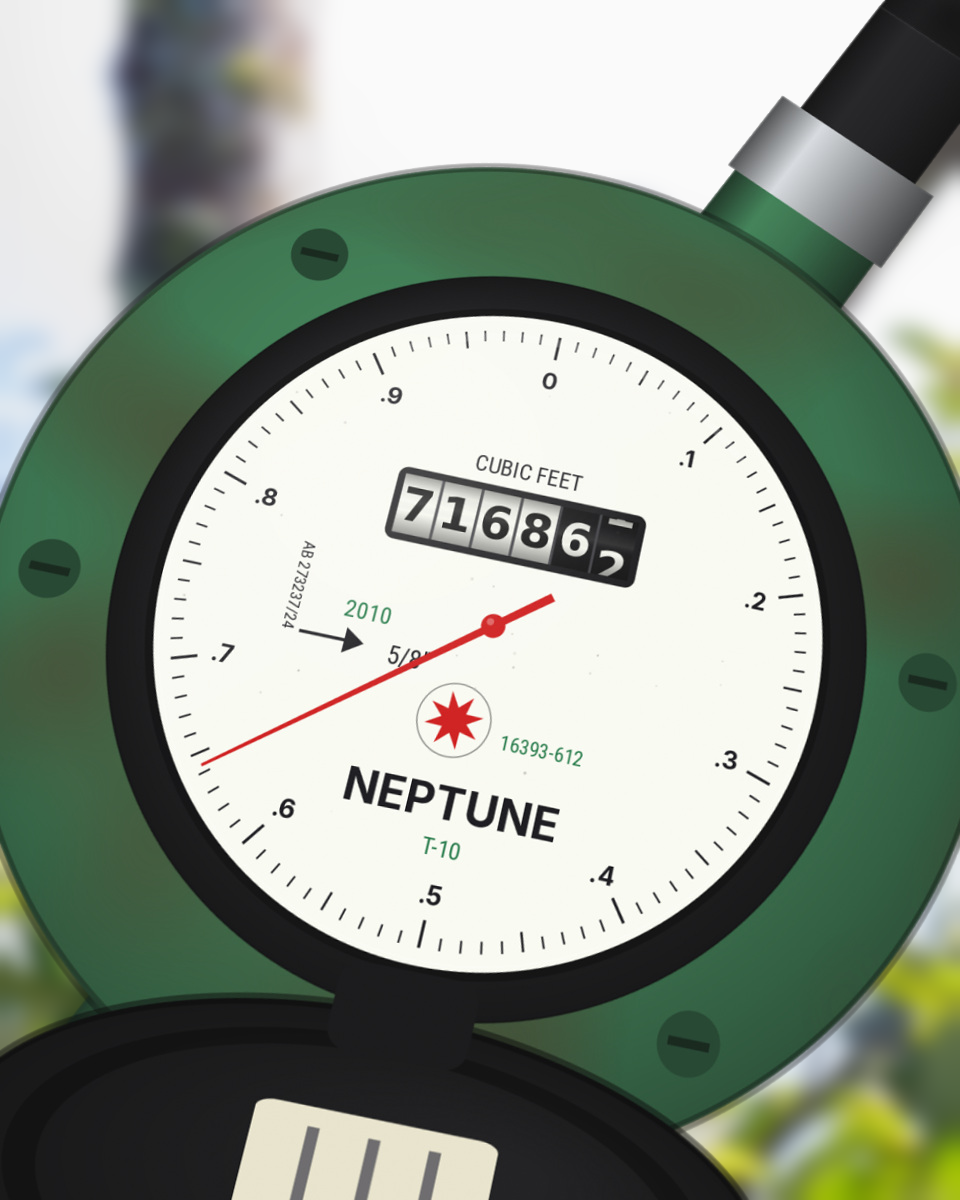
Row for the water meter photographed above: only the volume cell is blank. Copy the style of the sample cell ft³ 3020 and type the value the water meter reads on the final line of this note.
ft³ 716861.64
